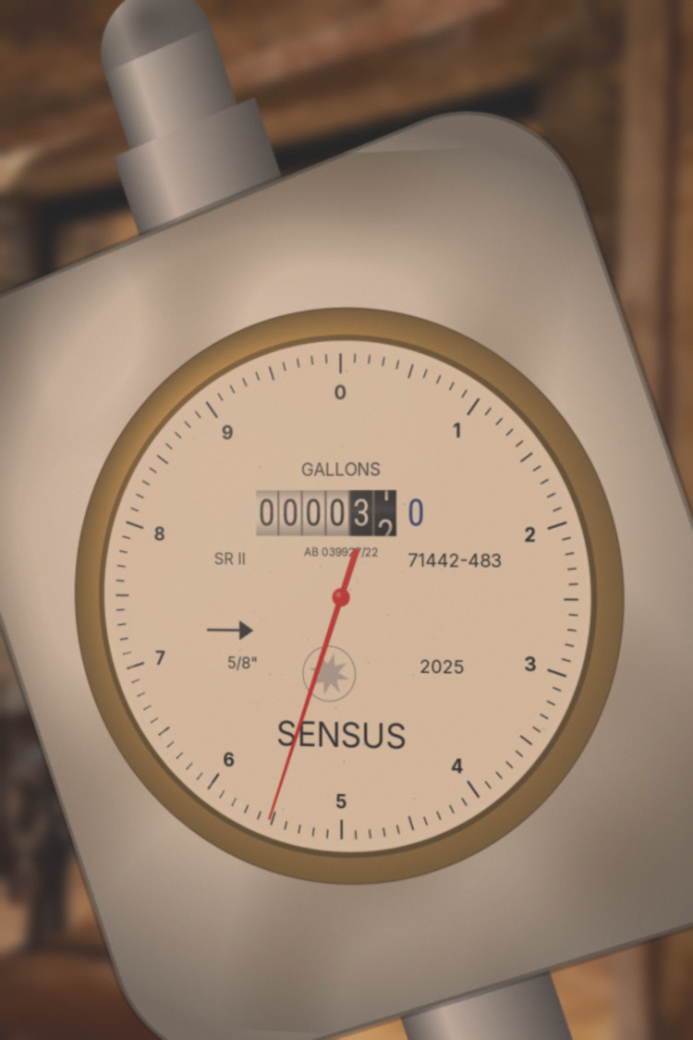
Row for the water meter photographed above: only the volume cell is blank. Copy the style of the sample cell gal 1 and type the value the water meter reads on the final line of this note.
gal 315.5
